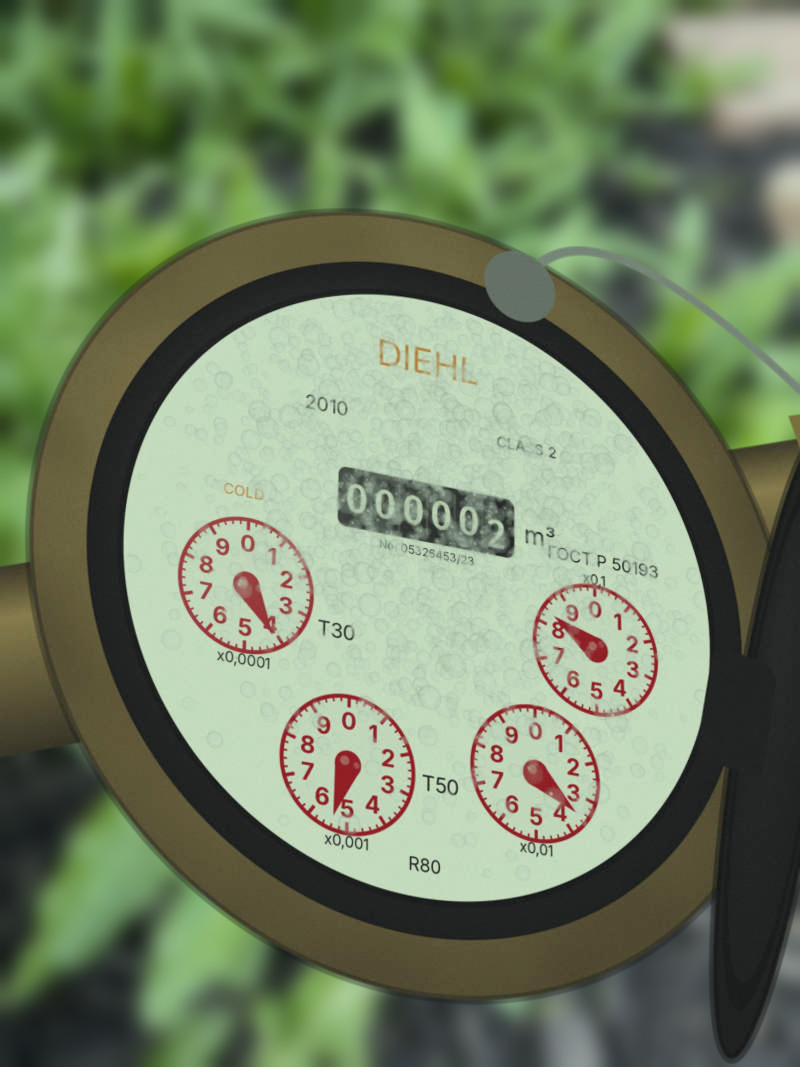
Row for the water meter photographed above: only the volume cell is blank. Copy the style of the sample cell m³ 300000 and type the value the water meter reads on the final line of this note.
m³ 1.8354
